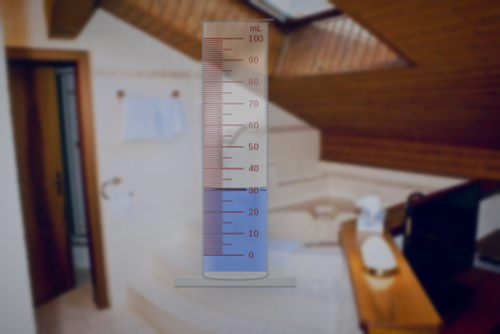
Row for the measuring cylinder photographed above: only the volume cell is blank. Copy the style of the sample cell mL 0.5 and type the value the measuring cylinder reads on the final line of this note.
mL 30
